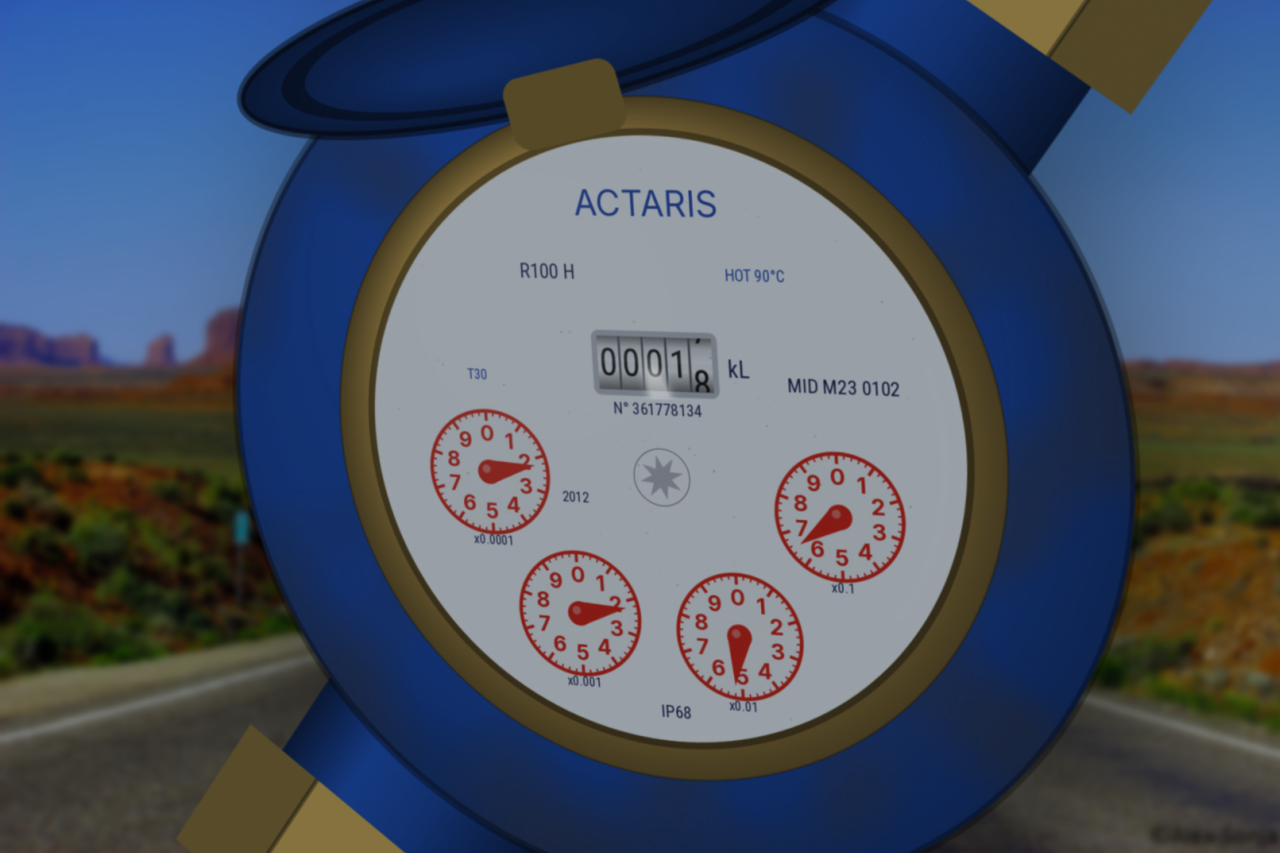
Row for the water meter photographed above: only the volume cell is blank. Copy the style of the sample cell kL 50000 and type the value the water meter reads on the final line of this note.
kL 17.6522
